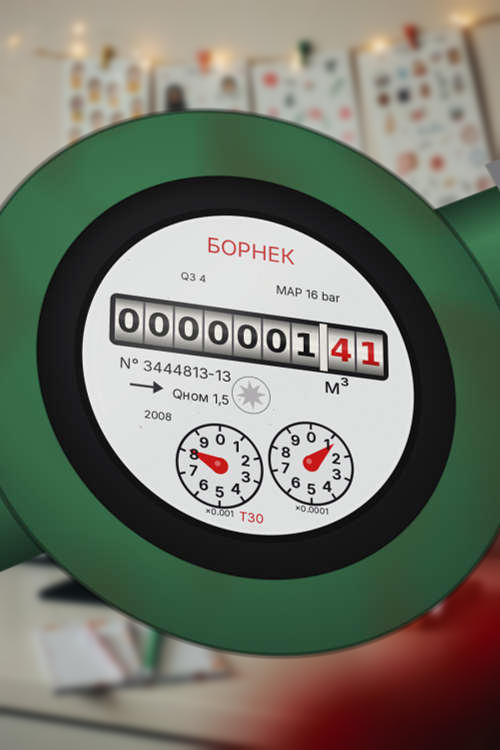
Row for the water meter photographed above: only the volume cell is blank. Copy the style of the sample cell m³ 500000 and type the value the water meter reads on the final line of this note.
m³ 1.4181
